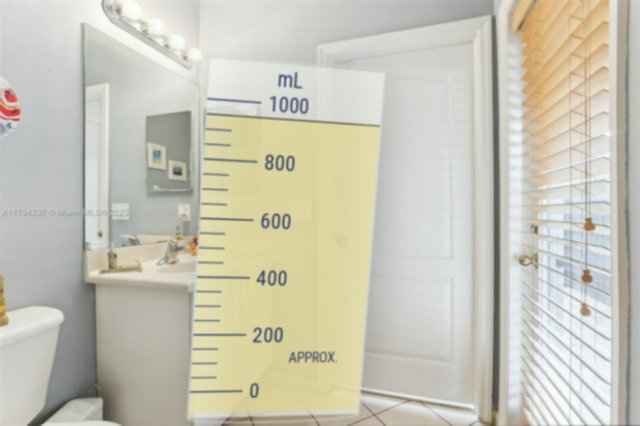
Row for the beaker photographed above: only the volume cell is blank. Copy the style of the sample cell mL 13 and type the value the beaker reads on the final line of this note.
mL 950
